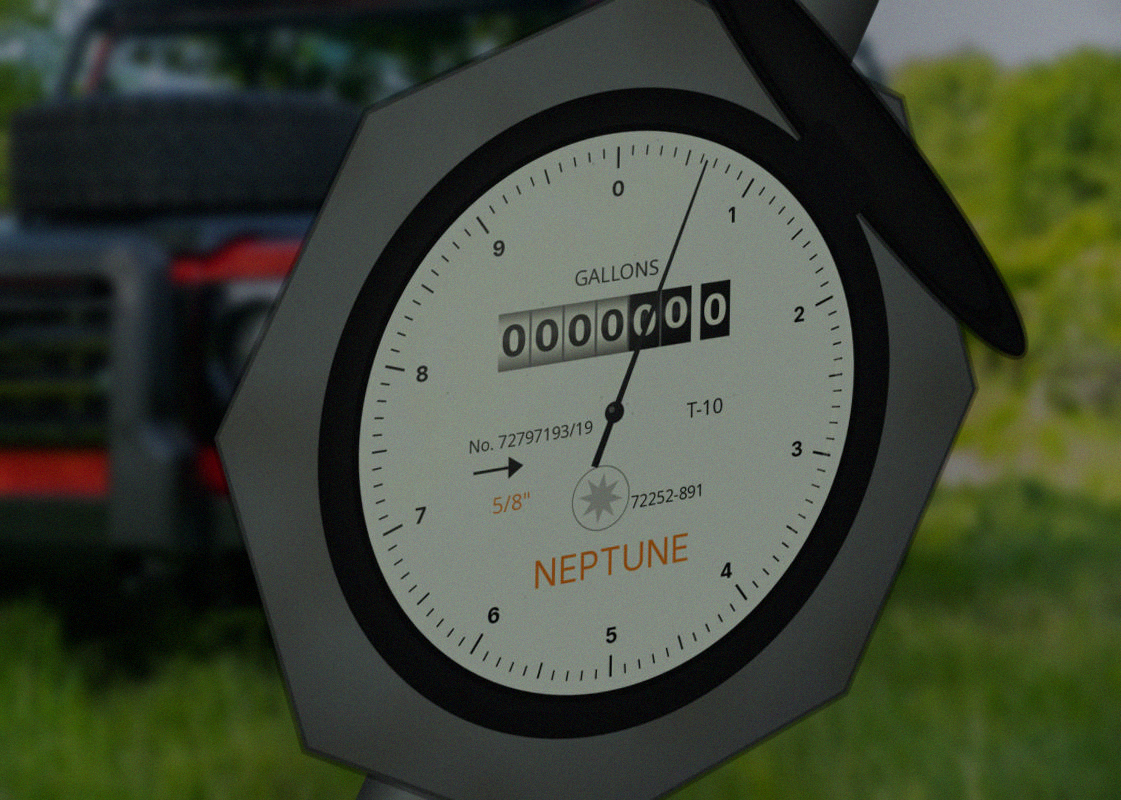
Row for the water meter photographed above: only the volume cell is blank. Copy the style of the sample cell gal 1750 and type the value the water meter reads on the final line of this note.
gal 0.6
